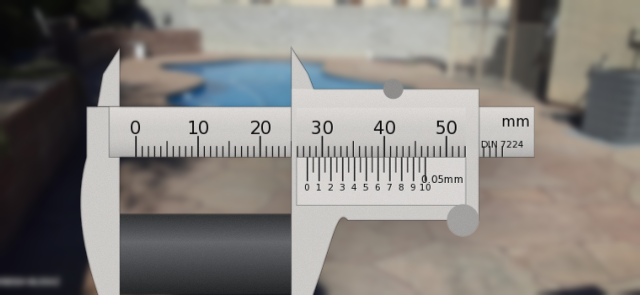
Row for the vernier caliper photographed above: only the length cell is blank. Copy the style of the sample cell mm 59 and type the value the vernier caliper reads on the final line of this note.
mm 27.6
